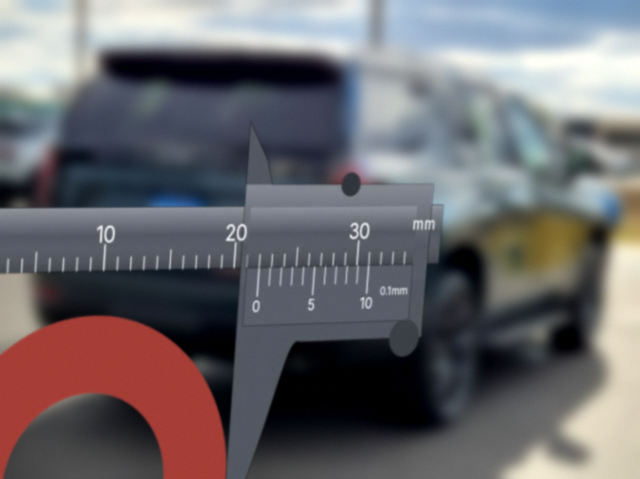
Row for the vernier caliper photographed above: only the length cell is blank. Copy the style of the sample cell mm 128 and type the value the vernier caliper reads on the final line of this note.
mm 22.0
